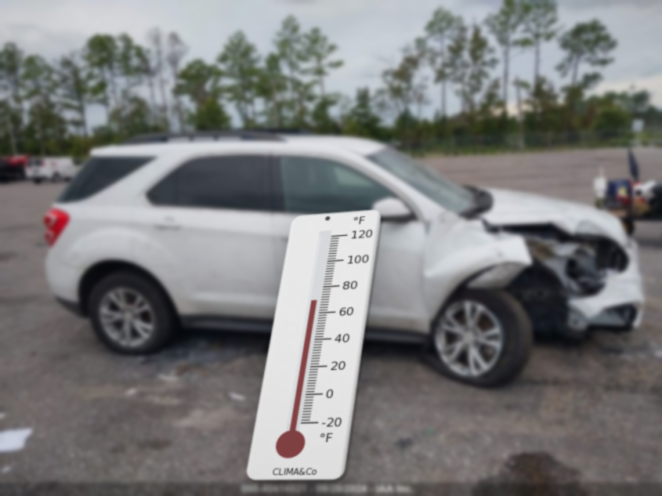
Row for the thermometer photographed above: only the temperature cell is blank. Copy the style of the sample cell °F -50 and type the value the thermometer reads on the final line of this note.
°F 70
